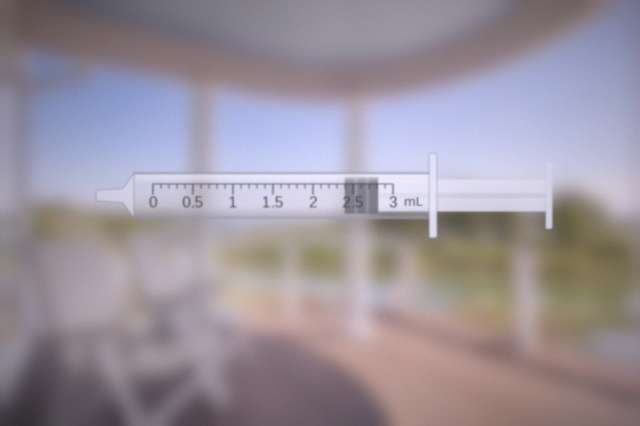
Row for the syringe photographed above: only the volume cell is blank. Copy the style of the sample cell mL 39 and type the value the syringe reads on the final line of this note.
mL 2.4
